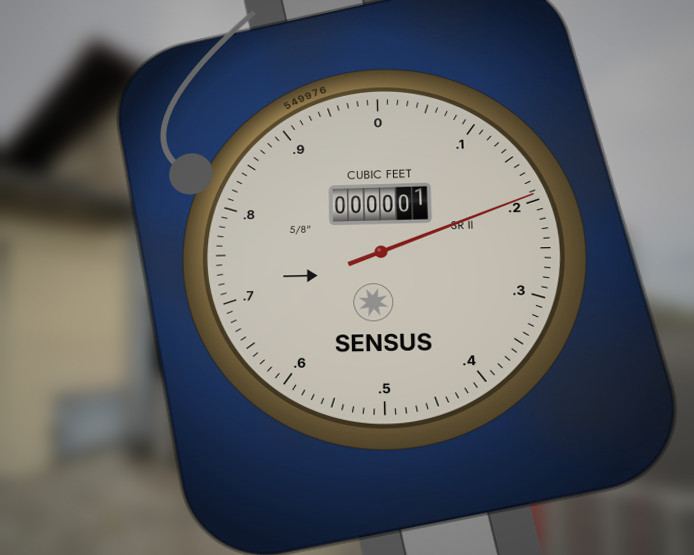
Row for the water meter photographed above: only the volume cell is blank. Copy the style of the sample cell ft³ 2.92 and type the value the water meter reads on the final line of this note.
ft³ 1.19
